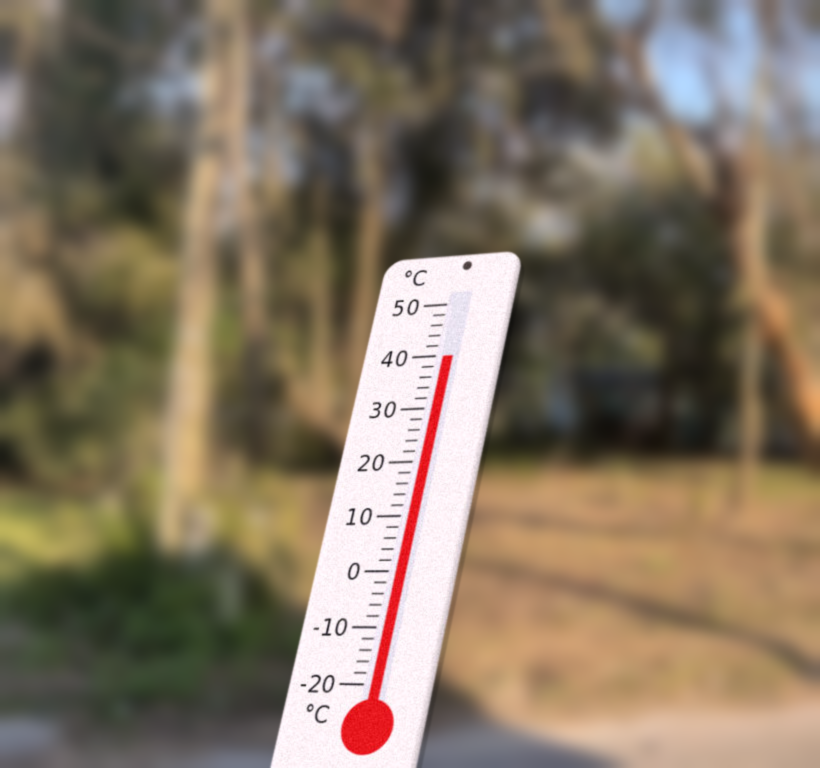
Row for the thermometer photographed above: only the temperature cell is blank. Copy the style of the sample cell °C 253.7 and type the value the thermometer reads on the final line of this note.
°C 40
